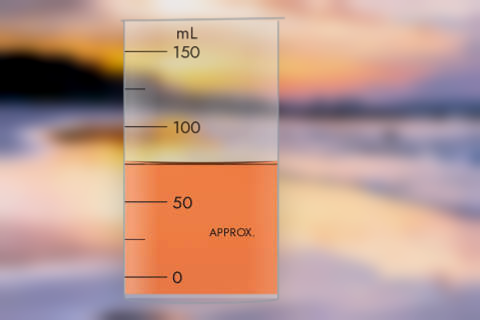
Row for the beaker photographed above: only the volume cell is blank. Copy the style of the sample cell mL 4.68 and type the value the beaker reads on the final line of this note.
mL 75
